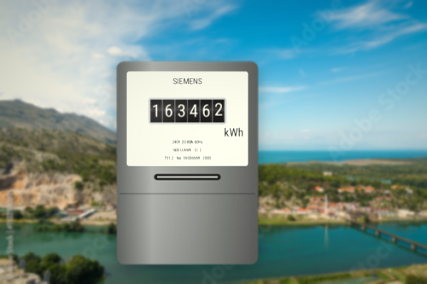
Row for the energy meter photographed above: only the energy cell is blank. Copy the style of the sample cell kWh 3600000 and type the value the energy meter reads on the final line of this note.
kWh 163462
